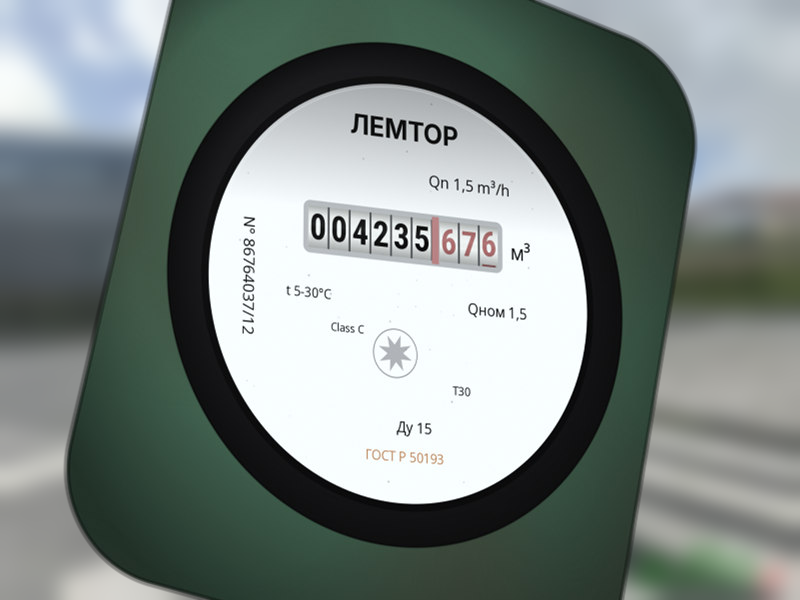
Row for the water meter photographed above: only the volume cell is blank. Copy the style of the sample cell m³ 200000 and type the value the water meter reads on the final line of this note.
m³ 4235.676
